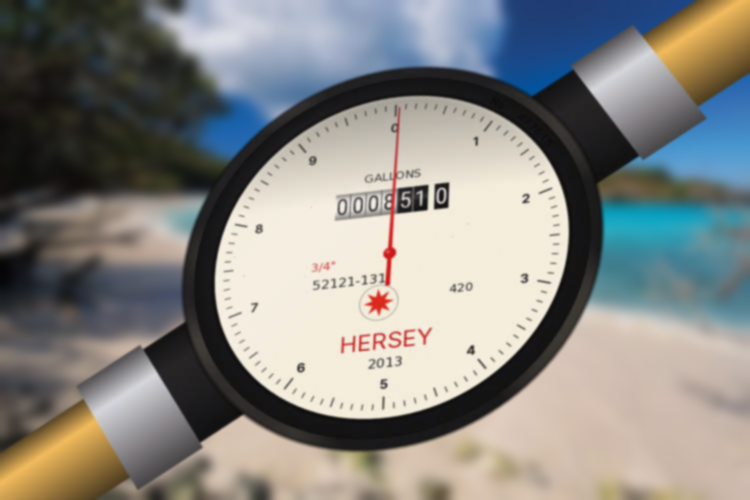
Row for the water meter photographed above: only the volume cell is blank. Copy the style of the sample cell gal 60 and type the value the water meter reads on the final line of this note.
gal 8510.0
